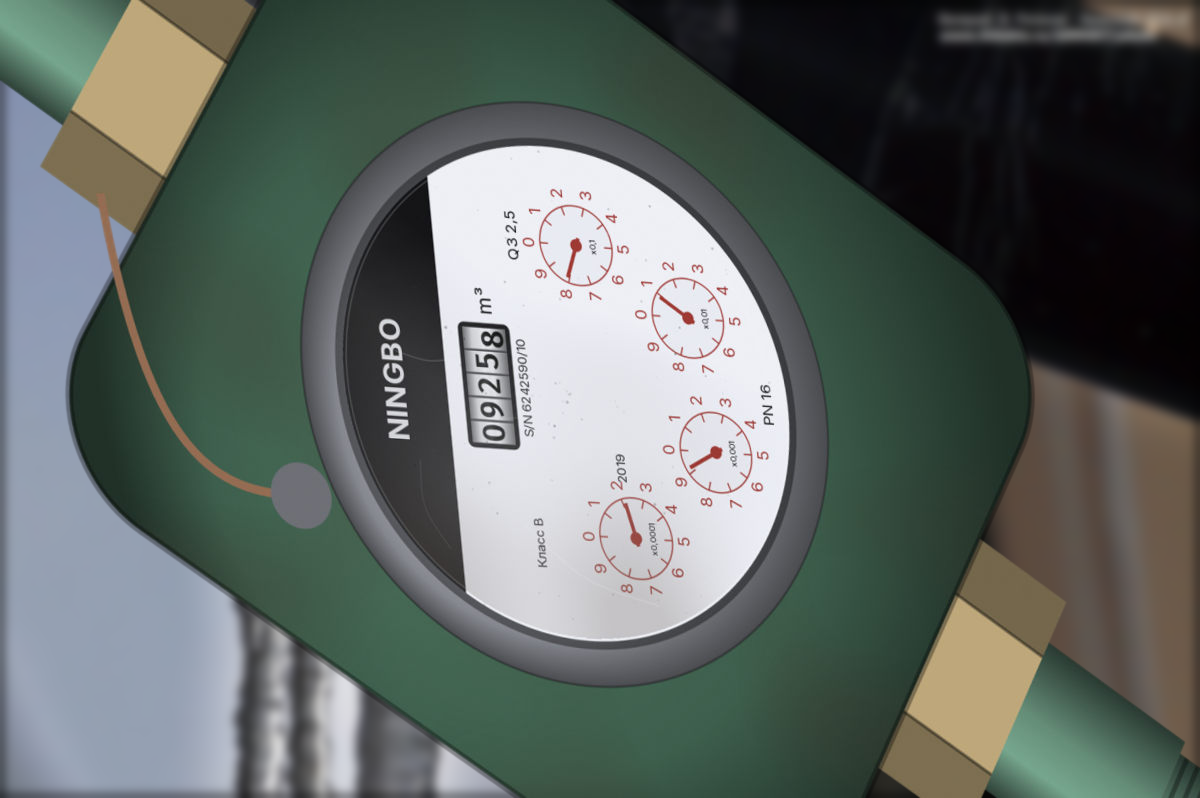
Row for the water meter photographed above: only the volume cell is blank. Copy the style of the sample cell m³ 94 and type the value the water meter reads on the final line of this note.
m³ 9257.8092
